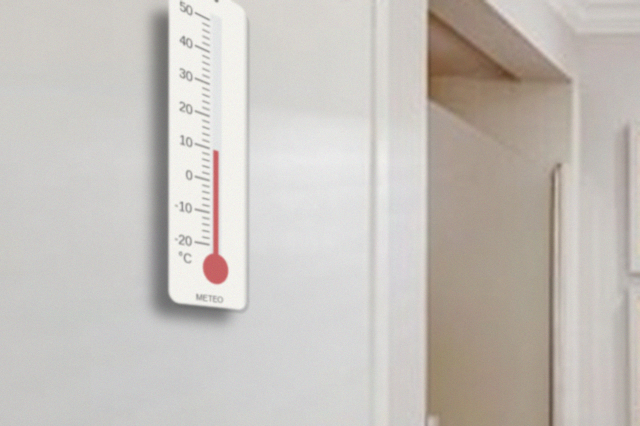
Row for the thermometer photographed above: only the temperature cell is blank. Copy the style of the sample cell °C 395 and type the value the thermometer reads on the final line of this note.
°C 10
